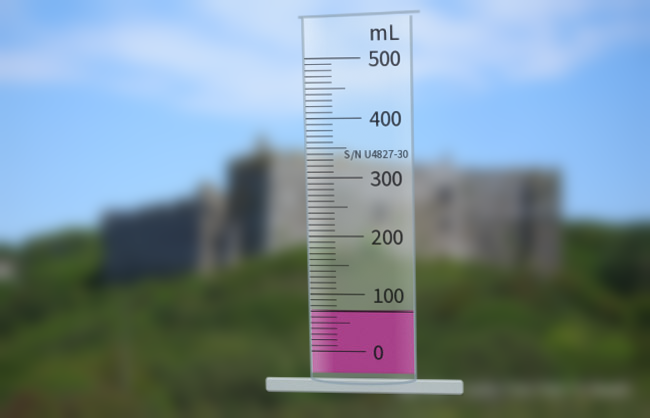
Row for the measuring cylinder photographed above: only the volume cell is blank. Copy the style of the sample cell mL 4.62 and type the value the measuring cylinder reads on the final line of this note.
mL 70
